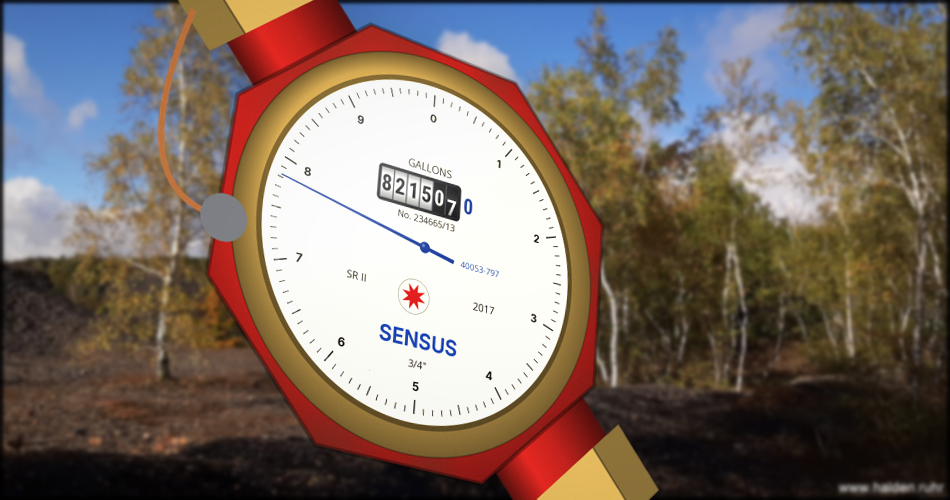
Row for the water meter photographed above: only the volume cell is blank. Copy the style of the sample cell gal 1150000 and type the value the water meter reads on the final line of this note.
gal 8215067.8
